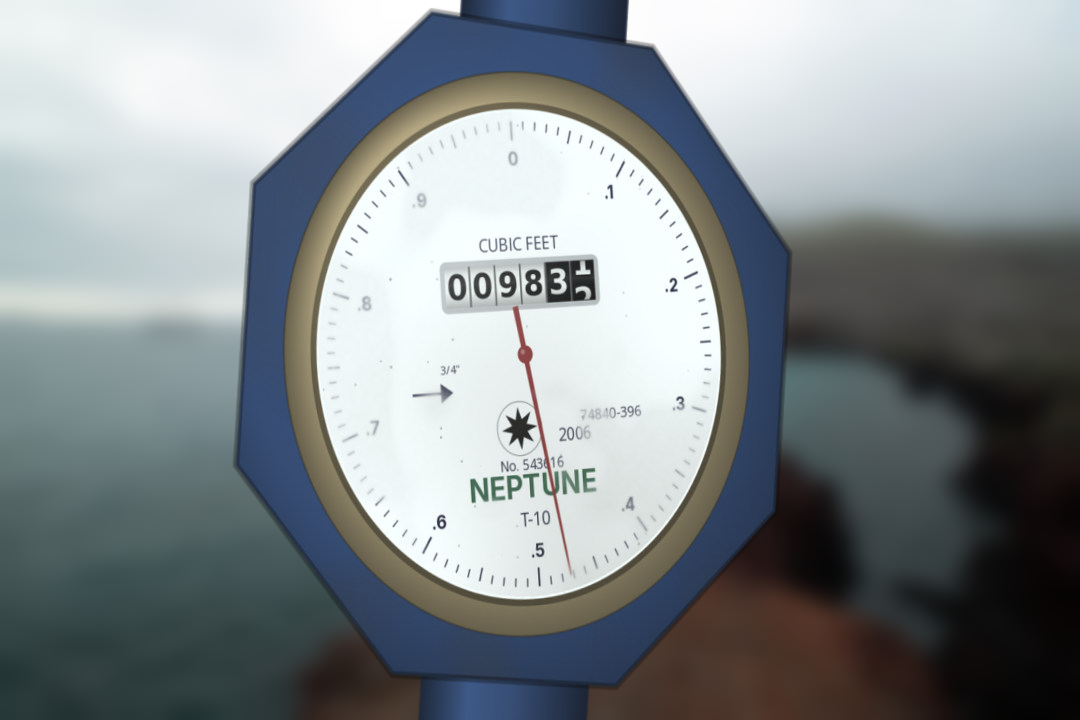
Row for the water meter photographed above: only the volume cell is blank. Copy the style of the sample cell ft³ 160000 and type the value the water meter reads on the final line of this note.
ft³ 9831.47
